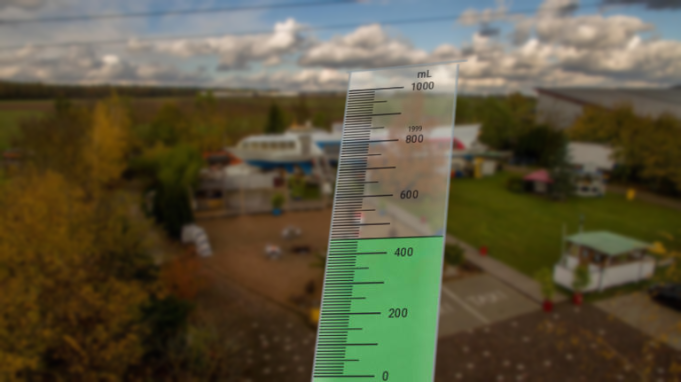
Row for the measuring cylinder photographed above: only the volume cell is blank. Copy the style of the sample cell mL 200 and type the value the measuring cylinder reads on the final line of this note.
mL 450
